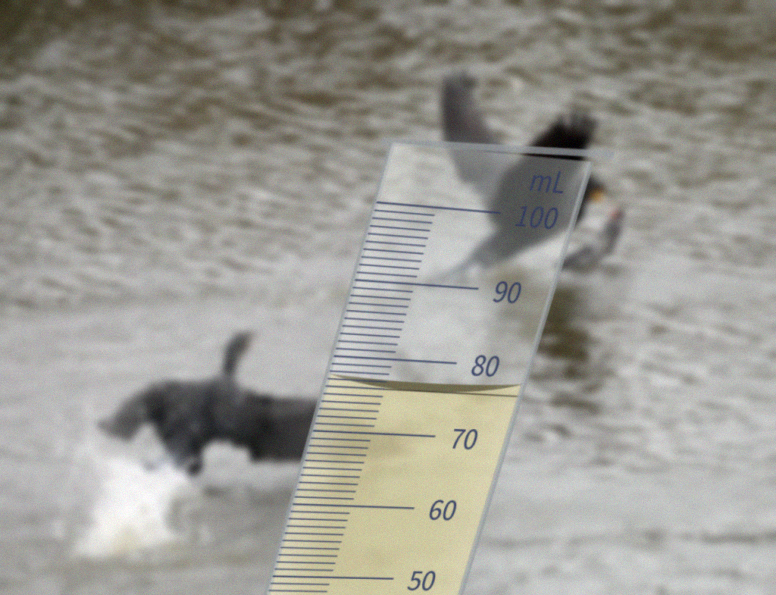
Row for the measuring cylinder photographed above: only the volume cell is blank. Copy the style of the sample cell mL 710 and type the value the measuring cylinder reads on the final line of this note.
mL 76
